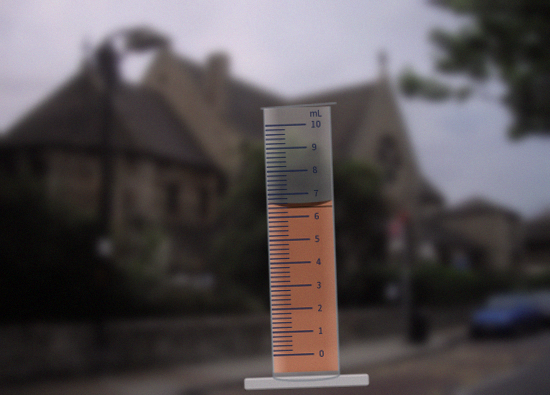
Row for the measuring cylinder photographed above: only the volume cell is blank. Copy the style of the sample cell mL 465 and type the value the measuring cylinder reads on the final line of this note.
mL 6.4
